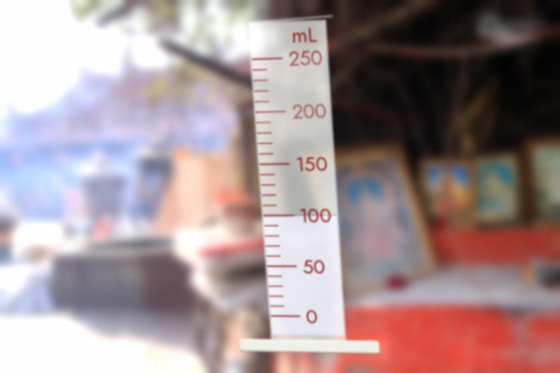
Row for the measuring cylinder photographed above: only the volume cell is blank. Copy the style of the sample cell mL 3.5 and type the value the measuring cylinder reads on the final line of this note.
mL 100
